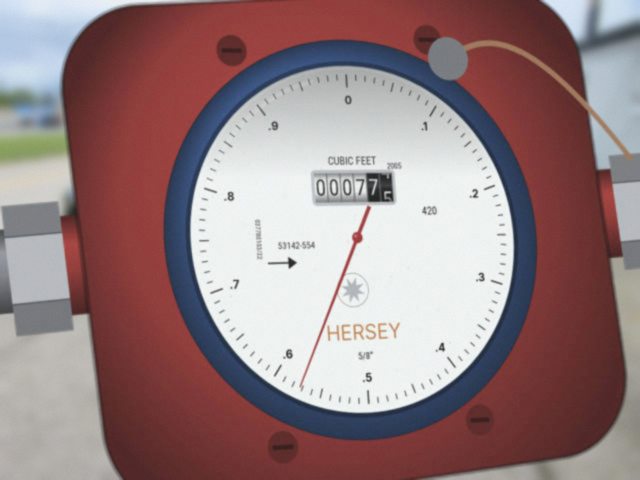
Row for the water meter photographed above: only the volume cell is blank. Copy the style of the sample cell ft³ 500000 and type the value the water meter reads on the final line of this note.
ft³ 774.57
